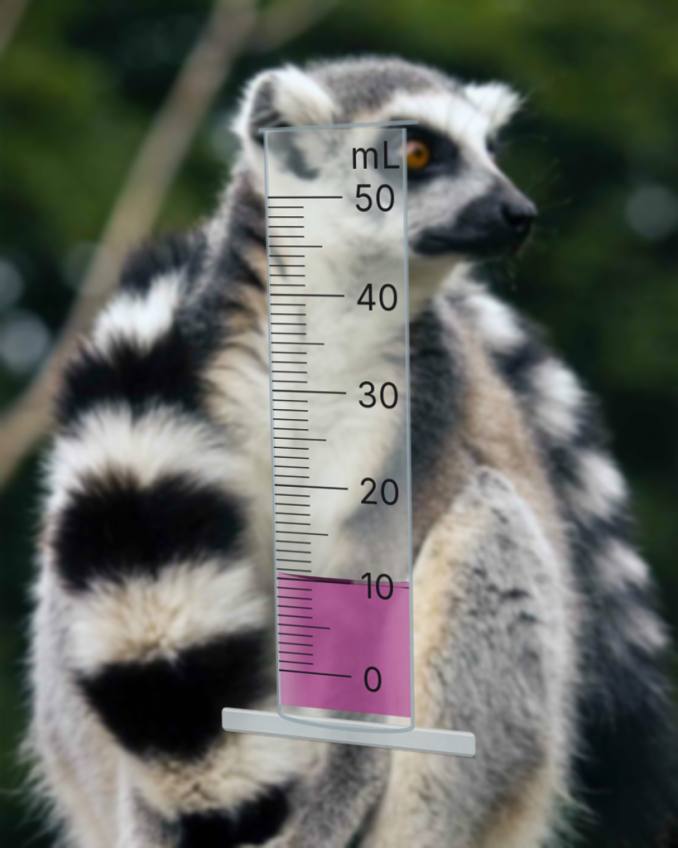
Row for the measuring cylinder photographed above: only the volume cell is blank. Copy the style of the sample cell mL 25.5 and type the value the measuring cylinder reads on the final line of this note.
mL 10
